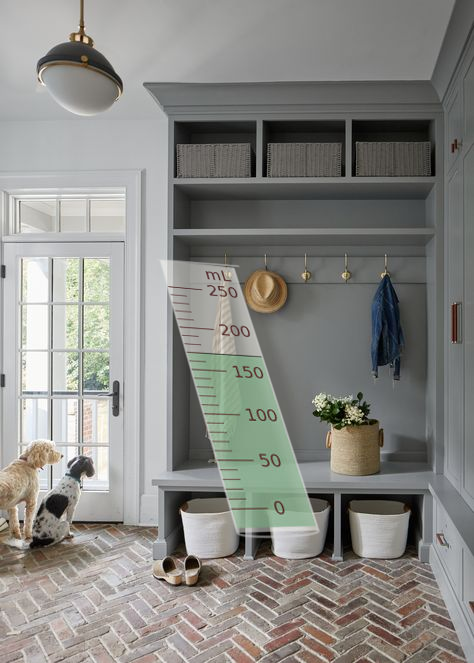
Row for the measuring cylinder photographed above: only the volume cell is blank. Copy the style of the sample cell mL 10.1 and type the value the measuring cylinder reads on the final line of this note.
mL 170
